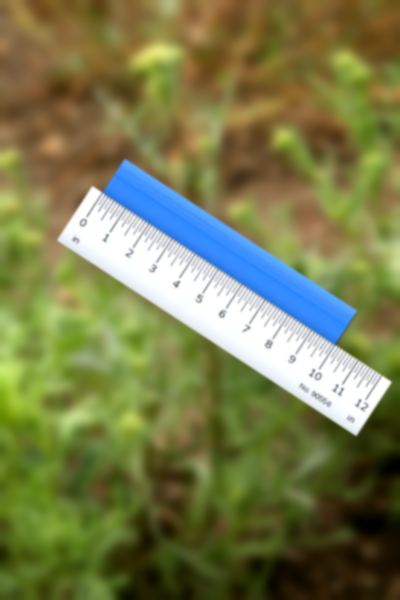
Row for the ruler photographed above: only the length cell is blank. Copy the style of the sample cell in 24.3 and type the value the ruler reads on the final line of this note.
in 10
